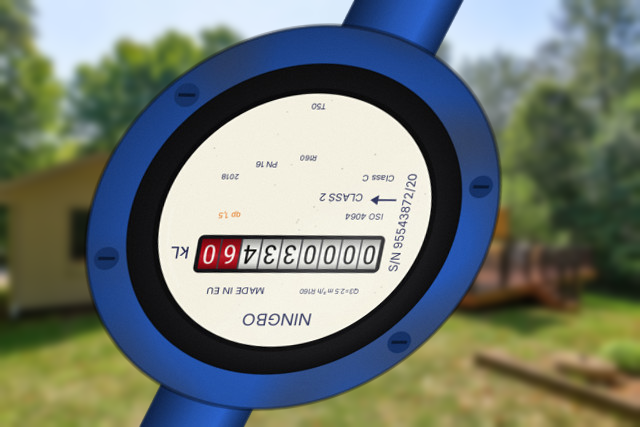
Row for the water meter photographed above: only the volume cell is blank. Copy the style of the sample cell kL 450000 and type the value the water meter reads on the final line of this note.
kL 334.60
